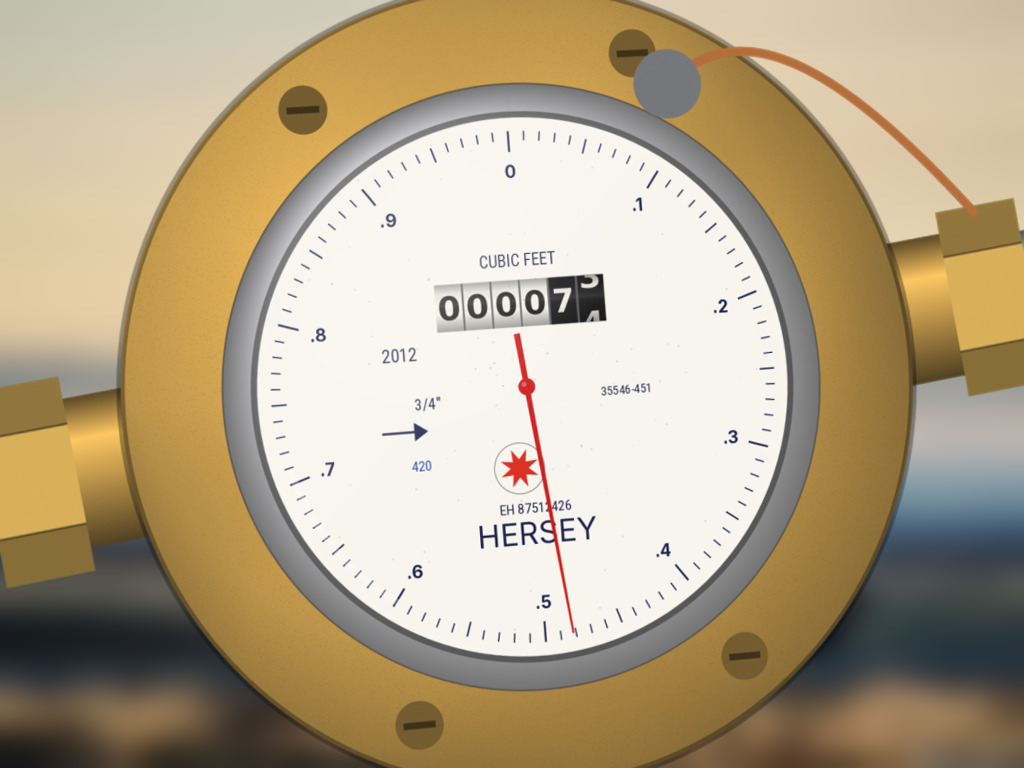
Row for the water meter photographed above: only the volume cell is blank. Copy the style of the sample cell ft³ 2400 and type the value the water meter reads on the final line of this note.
ft³ 73.48
